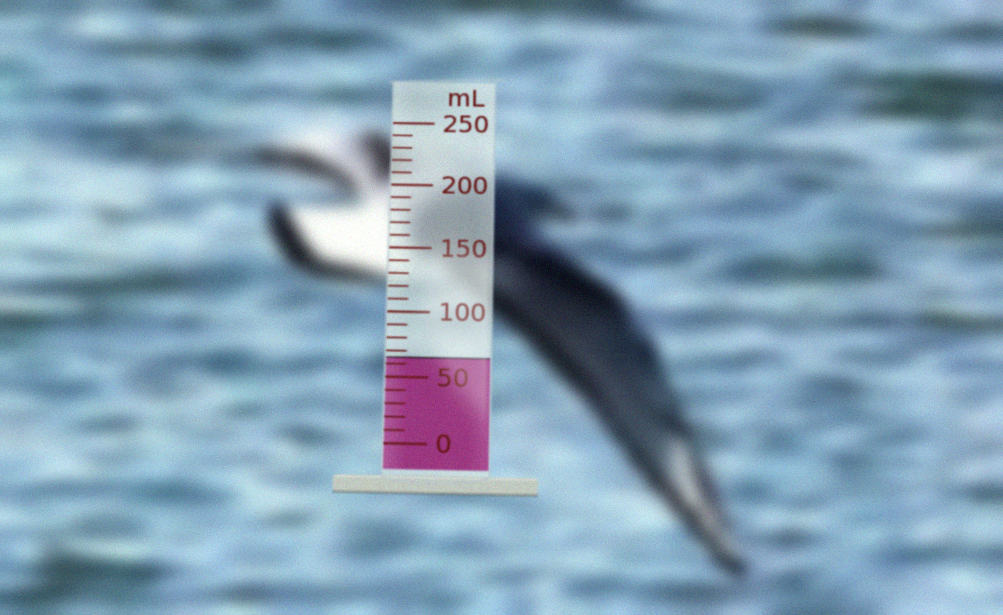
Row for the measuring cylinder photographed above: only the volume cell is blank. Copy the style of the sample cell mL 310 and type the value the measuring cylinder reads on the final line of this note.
mL 65
